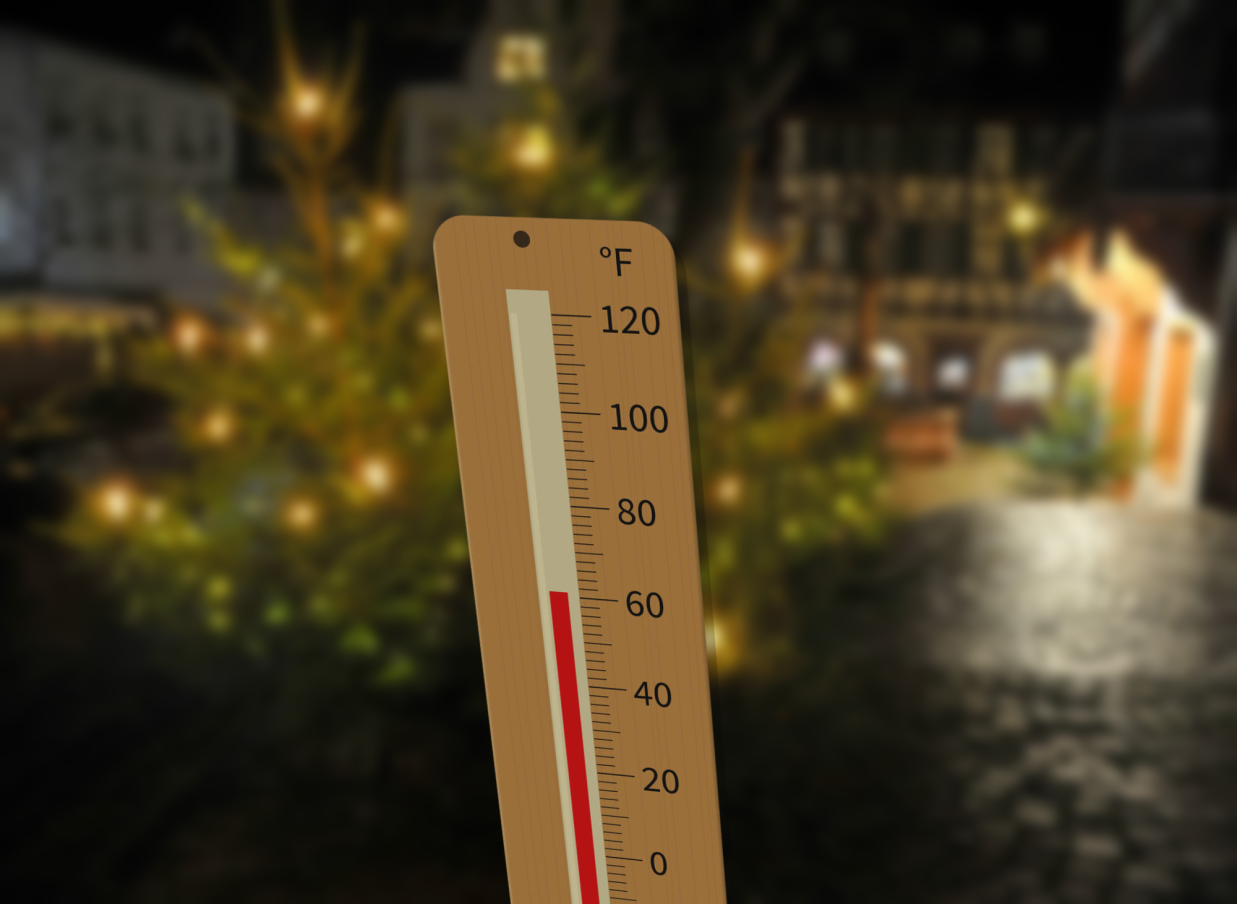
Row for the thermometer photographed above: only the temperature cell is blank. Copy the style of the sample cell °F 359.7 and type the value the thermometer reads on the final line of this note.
°F 61
